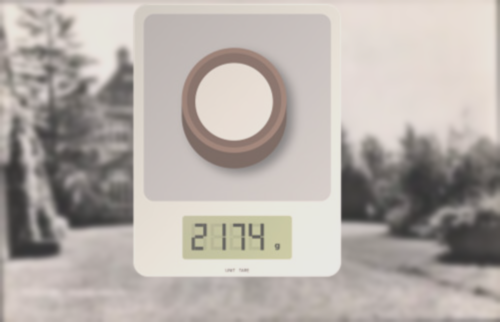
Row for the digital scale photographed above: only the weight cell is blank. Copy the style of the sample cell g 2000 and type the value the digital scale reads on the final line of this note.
g 2174
